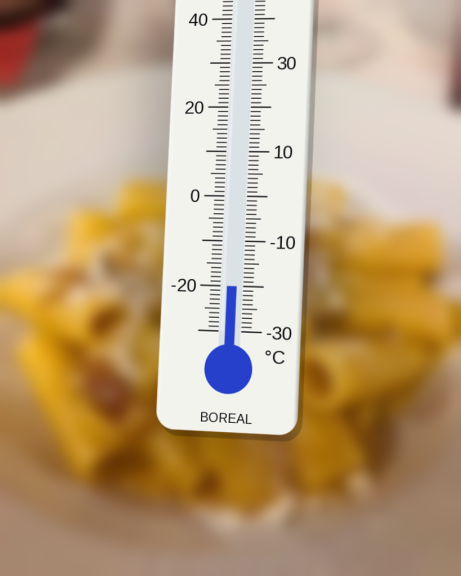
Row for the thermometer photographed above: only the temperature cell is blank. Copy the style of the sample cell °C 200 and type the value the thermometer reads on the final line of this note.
°C -20
